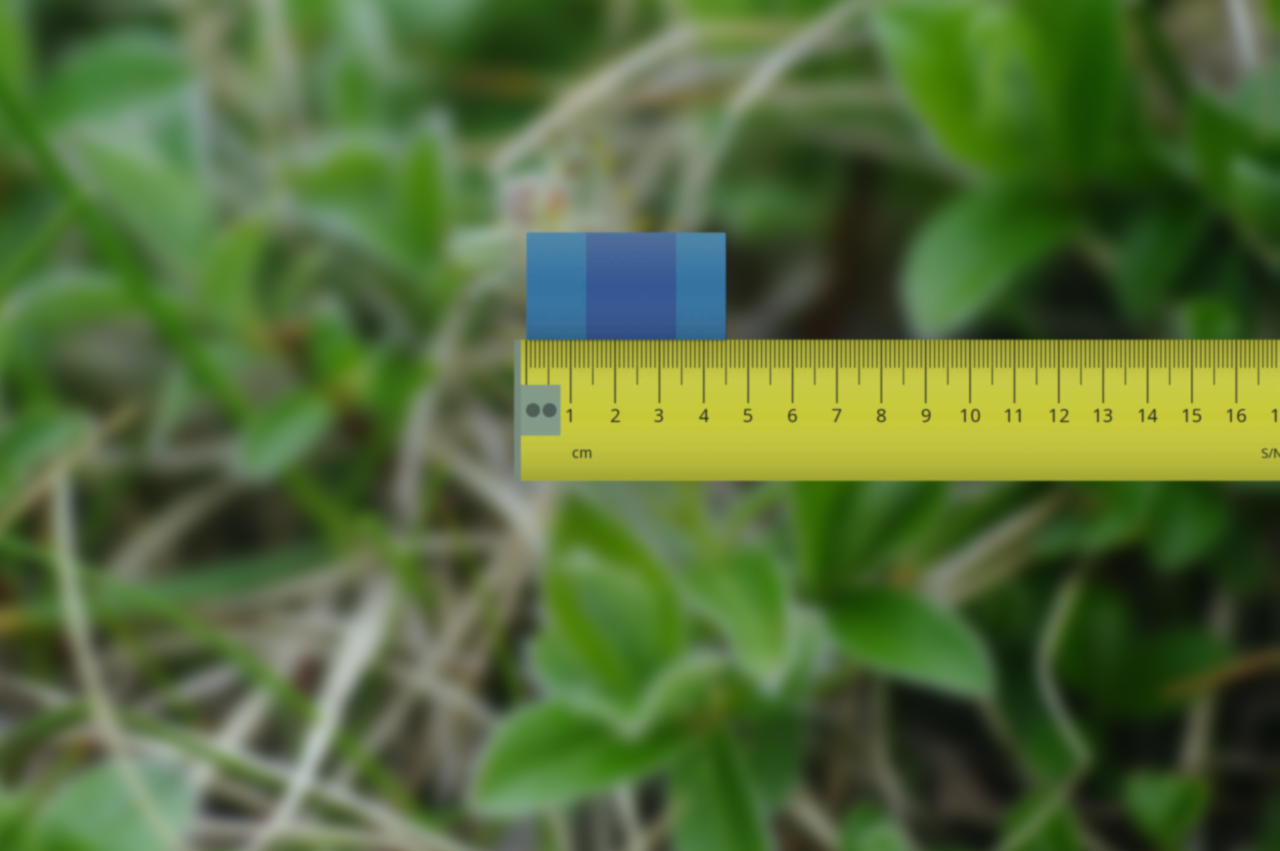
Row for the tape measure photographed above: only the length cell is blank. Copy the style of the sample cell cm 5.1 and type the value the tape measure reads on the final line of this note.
cm 4.5
